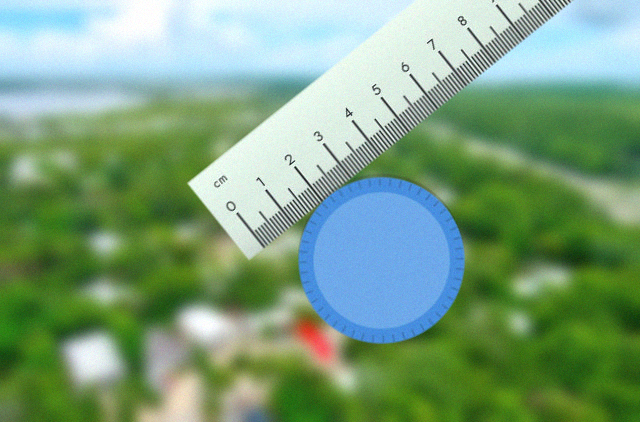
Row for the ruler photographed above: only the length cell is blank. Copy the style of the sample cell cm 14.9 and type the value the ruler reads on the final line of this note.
cm 4.5
